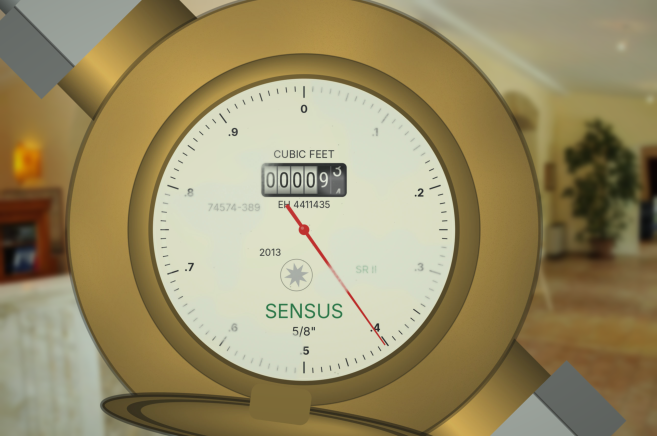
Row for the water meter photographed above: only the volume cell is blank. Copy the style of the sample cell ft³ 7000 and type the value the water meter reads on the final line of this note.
ft³ 93.40
